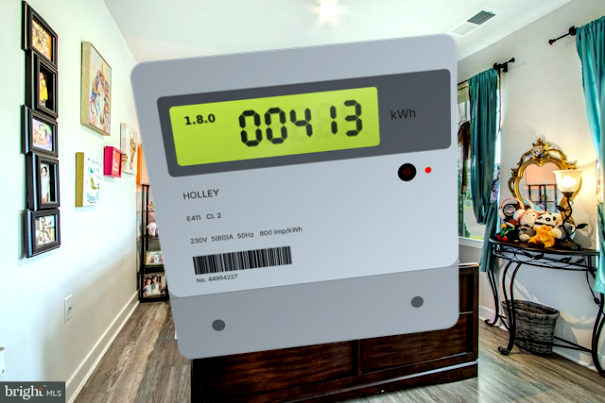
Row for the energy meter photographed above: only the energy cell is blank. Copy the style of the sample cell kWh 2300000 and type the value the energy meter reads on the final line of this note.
kWh 413
